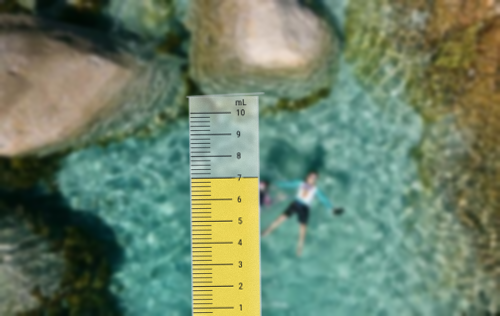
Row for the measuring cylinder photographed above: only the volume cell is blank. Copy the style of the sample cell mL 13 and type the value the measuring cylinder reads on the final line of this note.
mL 7
